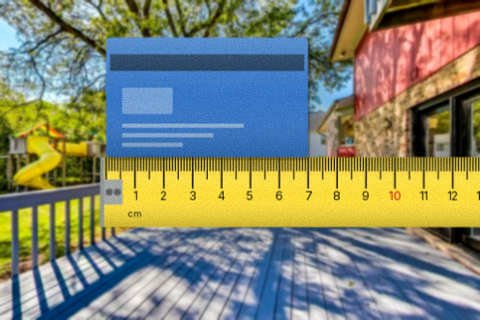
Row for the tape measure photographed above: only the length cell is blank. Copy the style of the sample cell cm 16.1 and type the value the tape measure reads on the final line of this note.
cm 7
